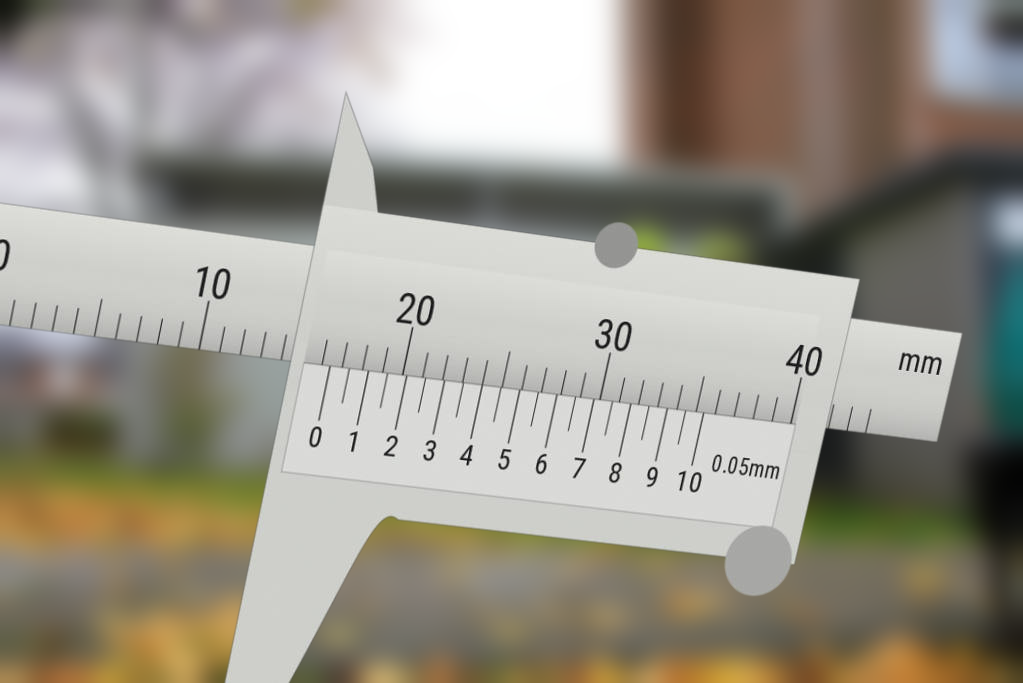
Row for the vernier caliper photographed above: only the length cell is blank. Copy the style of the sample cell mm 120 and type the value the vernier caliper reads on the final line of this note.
mm 16.4
